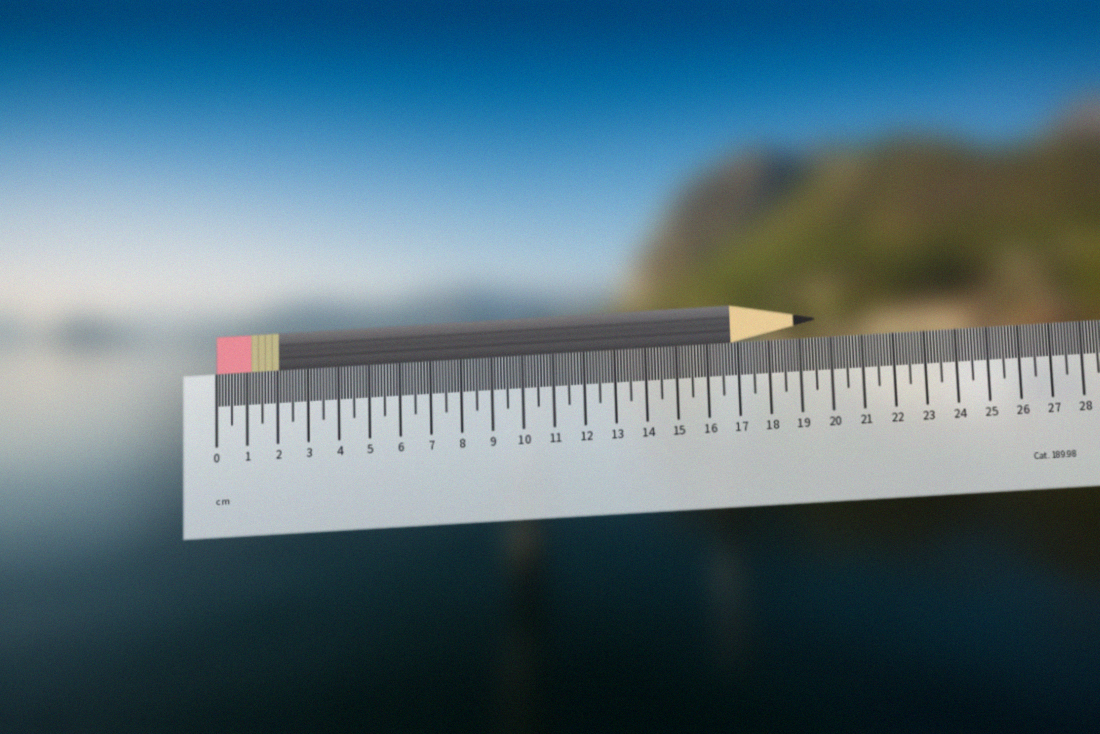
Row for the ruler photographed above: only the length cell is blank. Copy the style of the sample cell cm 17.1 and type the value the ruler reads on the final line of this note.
cm 19.5
